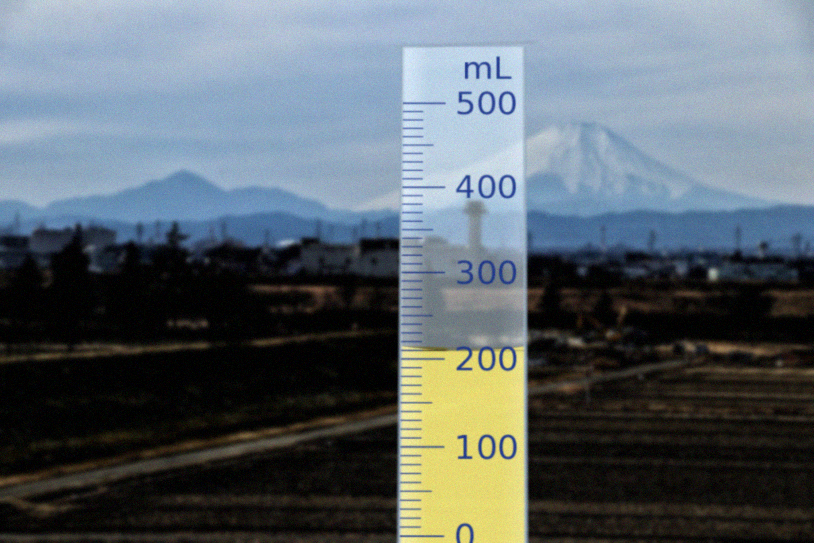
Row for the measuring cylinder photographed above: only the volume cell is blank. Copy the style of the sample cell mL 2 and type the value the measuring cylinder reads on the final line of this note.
mL 210
